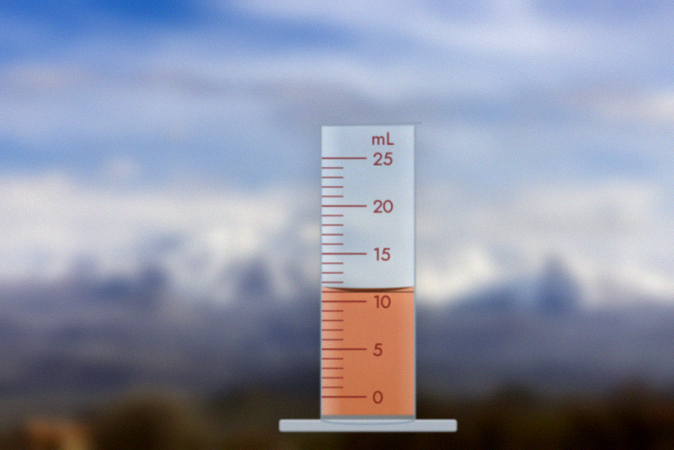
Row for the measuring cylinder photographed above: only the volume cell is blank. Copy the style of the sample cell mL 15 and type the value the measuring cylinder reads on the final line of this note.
mL 11
